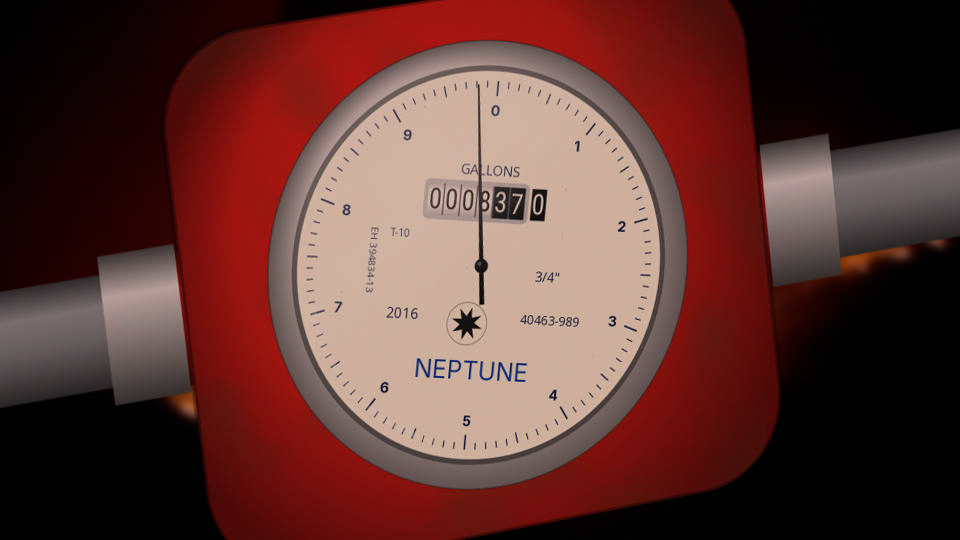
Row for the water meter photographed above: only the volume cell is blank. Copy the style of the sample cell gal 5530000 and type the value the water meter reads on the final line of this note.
gal 8369.8
